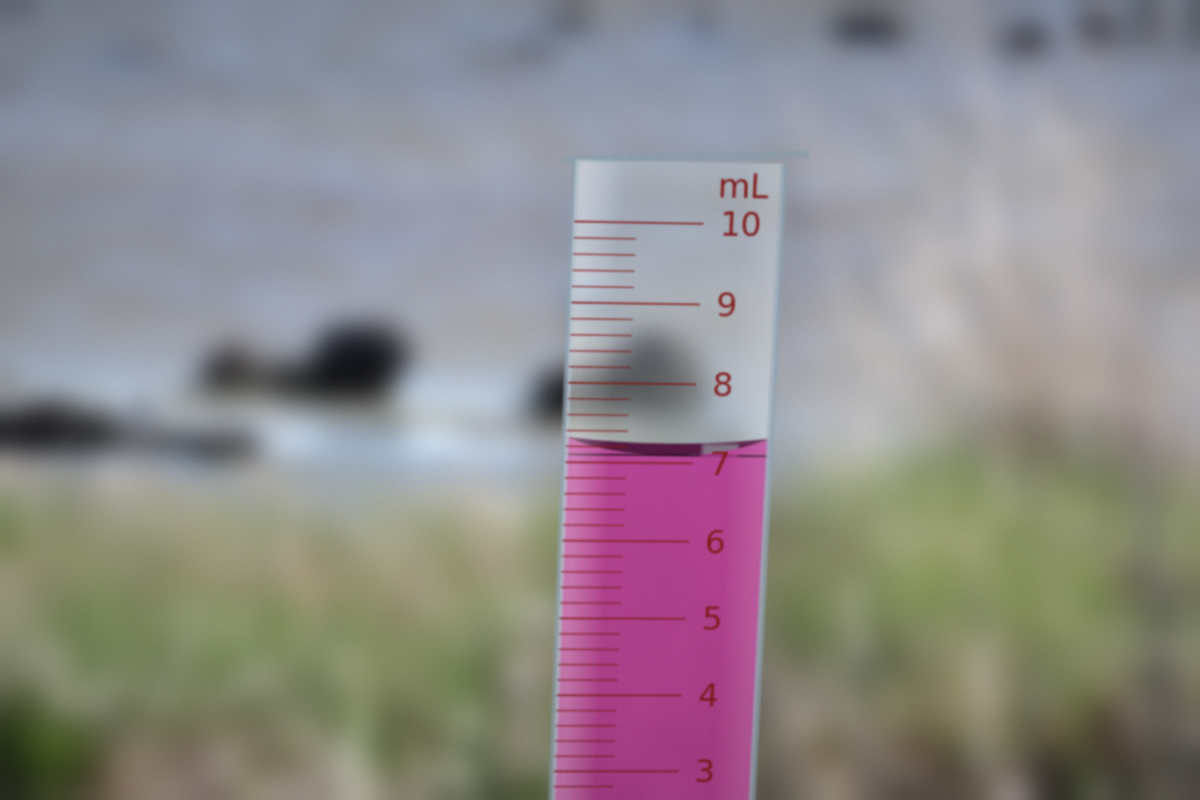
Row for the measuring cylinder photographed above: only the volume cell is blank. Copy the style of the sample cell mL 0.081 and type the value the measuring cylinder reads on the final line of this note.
mL 7.1
